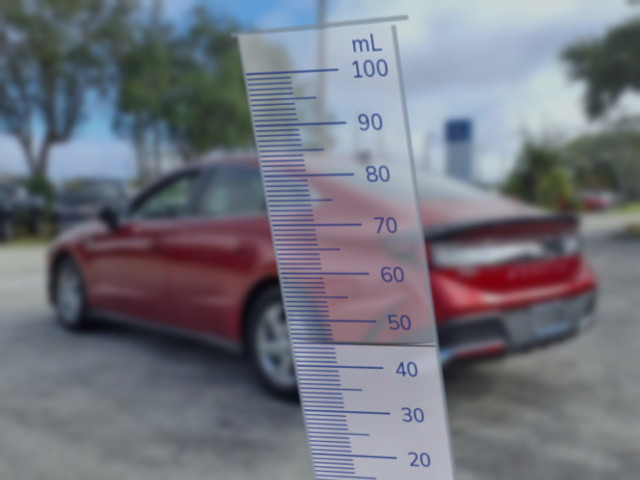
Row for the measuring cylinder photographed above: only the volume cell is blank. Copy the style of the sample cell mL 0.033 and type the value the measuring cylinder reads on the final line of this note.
mL 45
